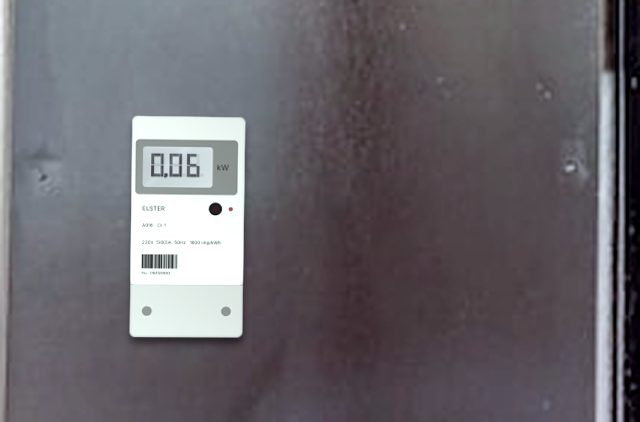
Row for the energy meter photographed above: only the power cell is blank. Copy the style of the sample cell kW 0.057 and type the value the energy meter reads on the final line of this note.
kW 0.06
